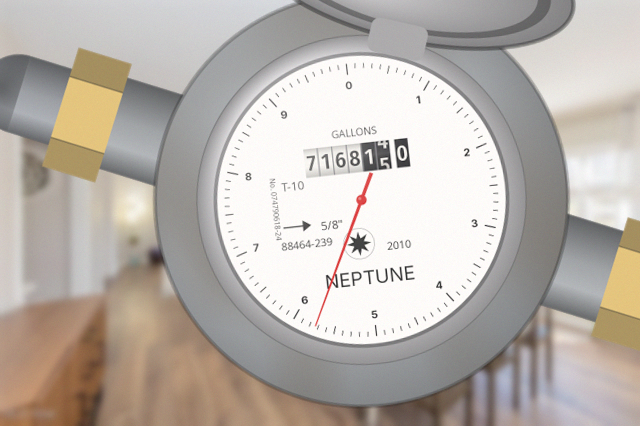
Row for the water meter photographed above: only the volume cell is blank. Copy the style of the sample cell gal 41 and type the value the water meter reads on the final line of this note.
gal 7168145.7
